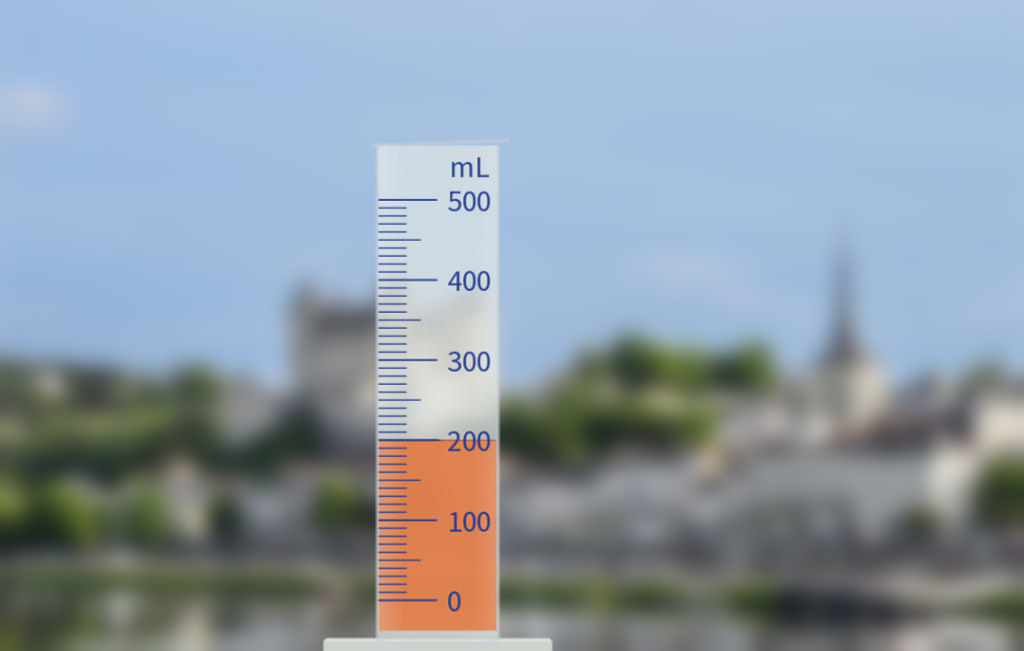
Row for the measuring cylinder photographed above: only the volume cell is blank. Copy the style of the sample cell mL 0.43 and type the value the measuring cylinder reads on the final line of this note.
mL 200
